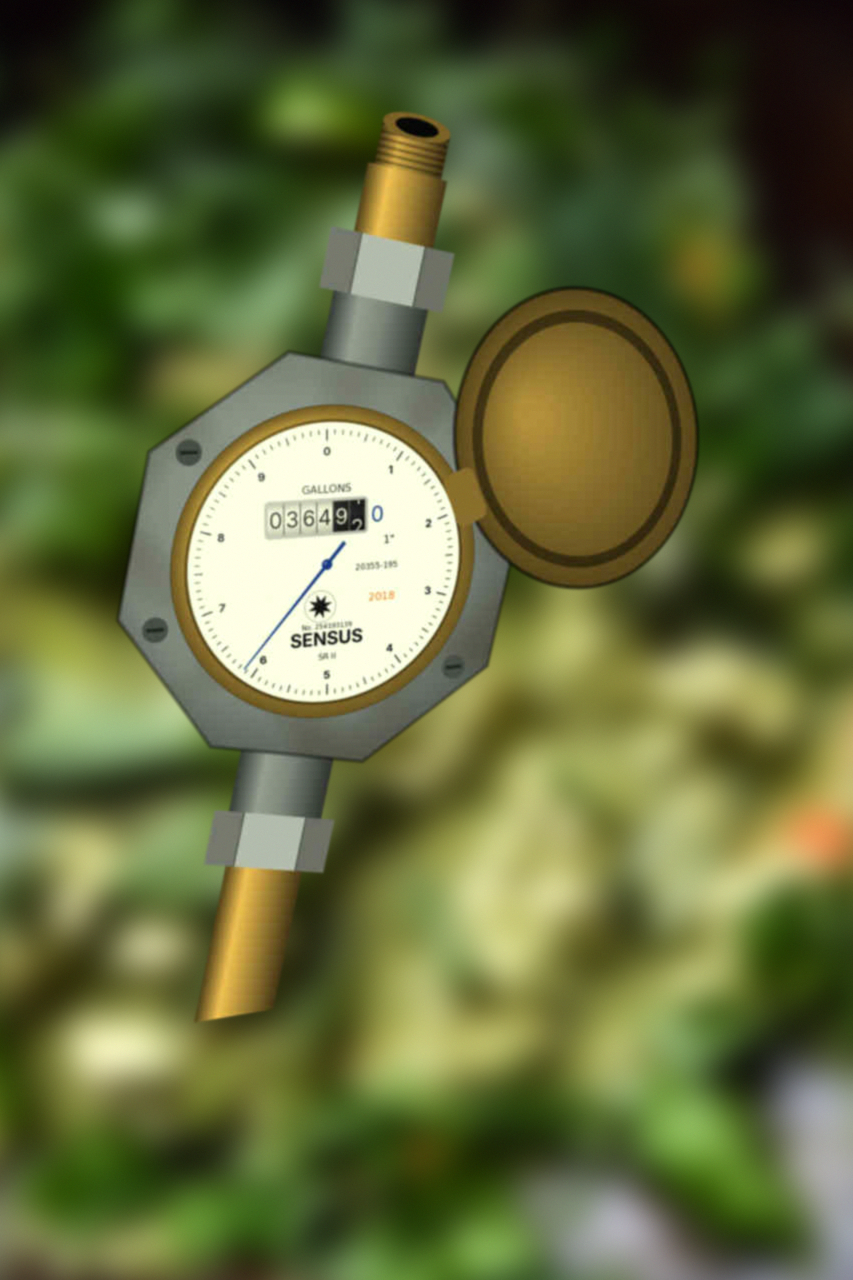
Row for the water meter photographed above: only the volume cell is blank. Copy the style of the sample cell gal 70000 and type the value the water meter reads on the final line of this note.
gal 364916.1
